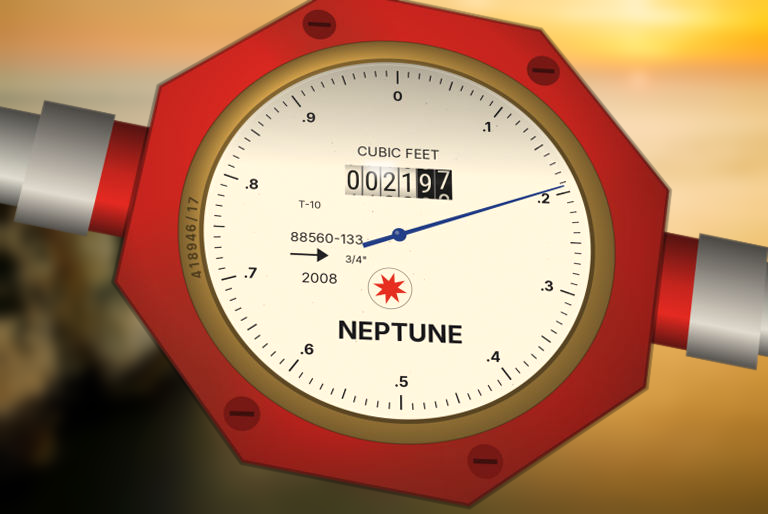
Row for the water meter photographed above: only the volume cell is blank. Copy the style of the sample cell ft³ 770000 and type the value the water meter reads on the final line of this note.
ft³ 2197.19
